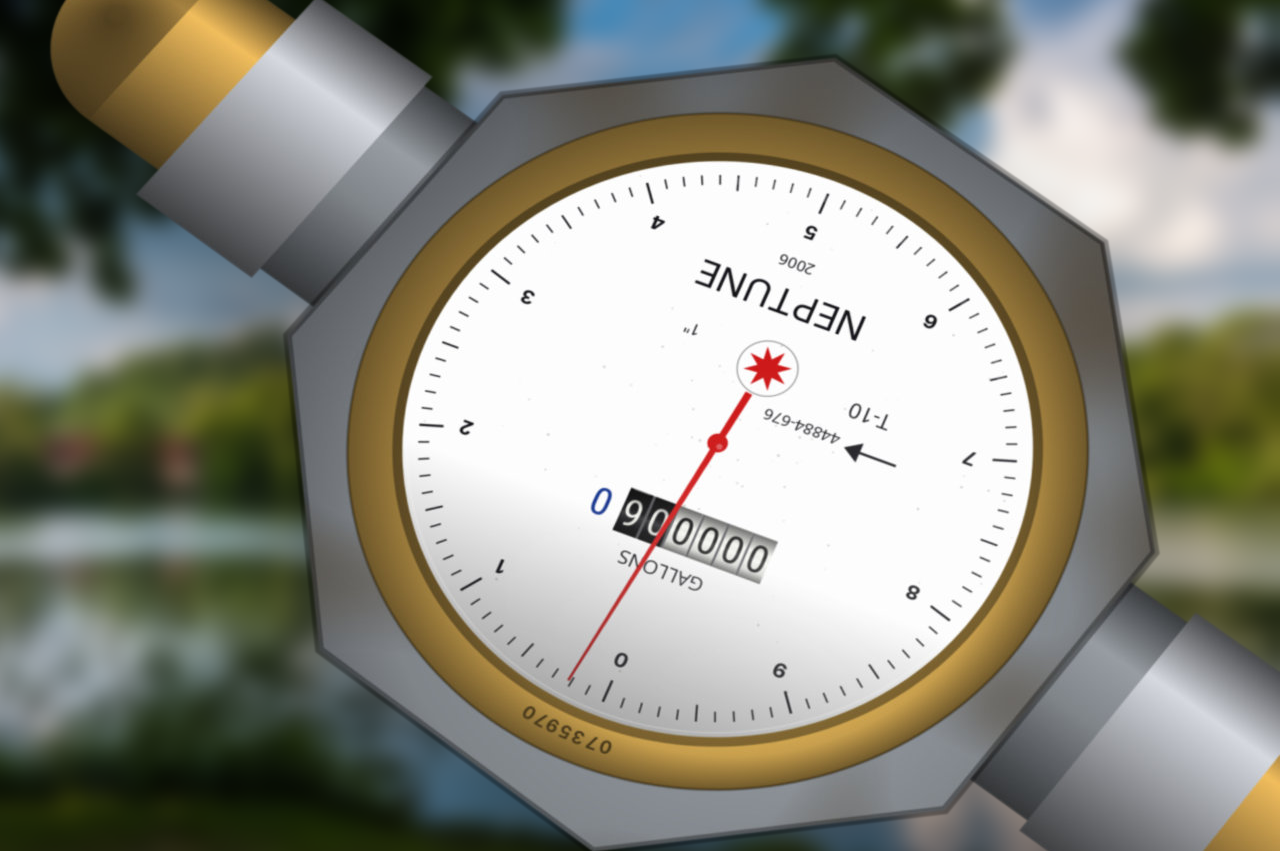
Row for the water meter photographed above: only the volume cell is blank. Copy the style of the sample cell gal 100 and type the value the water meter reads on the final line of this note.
gal 60.2
